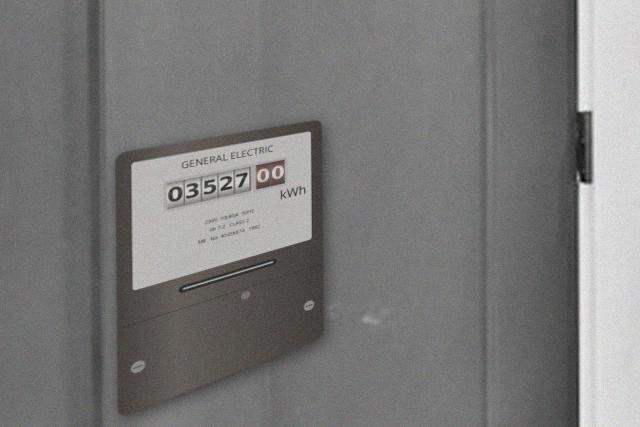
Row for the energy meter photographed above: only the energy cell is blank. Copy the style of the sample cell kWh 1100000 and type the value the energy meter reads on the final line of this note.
kWh 3527.00
